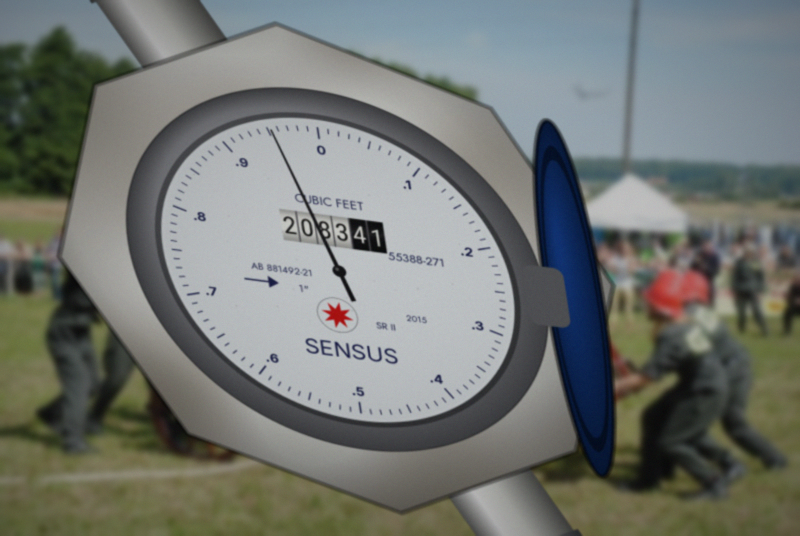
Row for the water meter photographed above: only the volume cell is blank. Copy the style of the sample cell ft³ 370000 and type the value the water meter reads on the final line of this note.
ft³ 208340.95
